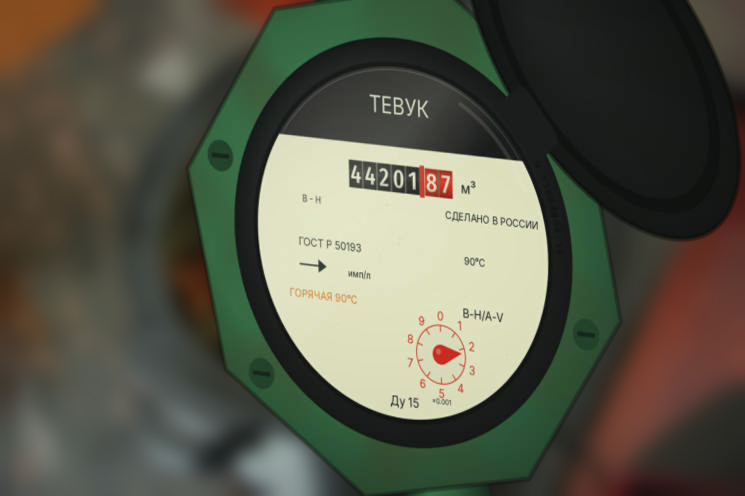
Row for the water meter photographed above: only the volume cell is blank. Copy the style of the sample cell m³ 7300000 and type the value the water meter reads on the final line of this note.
m³ 44201.872
